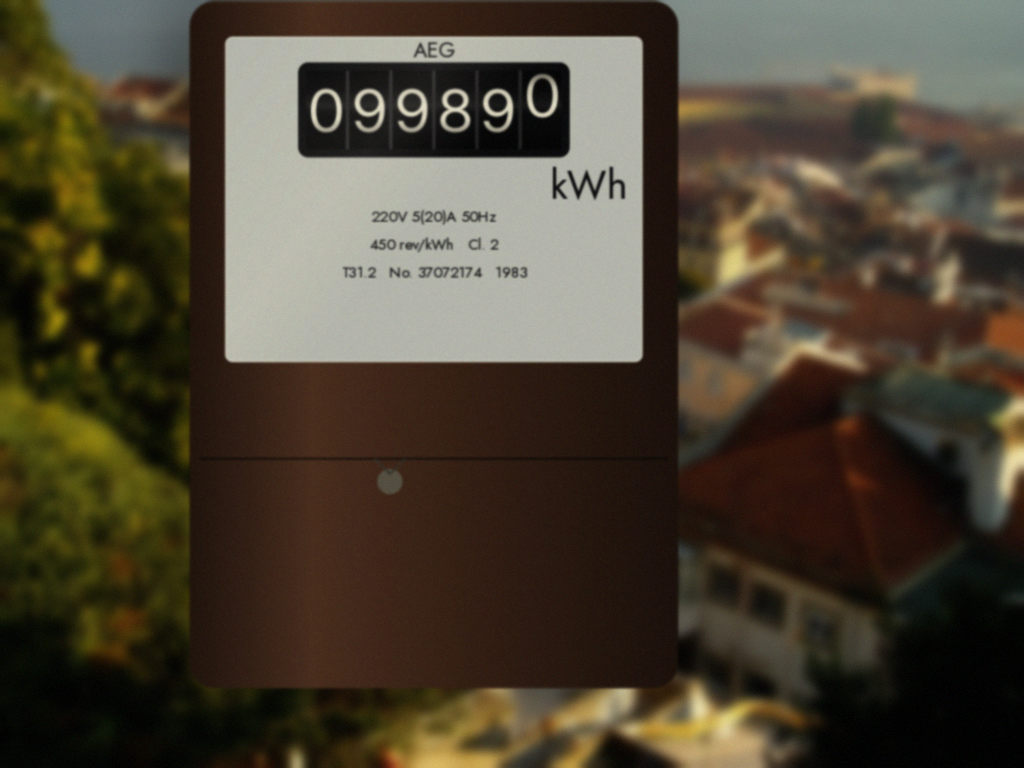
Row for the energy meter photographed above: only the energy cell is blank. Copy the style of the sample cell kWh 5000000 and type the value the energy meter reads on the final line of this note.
kWh 99890
